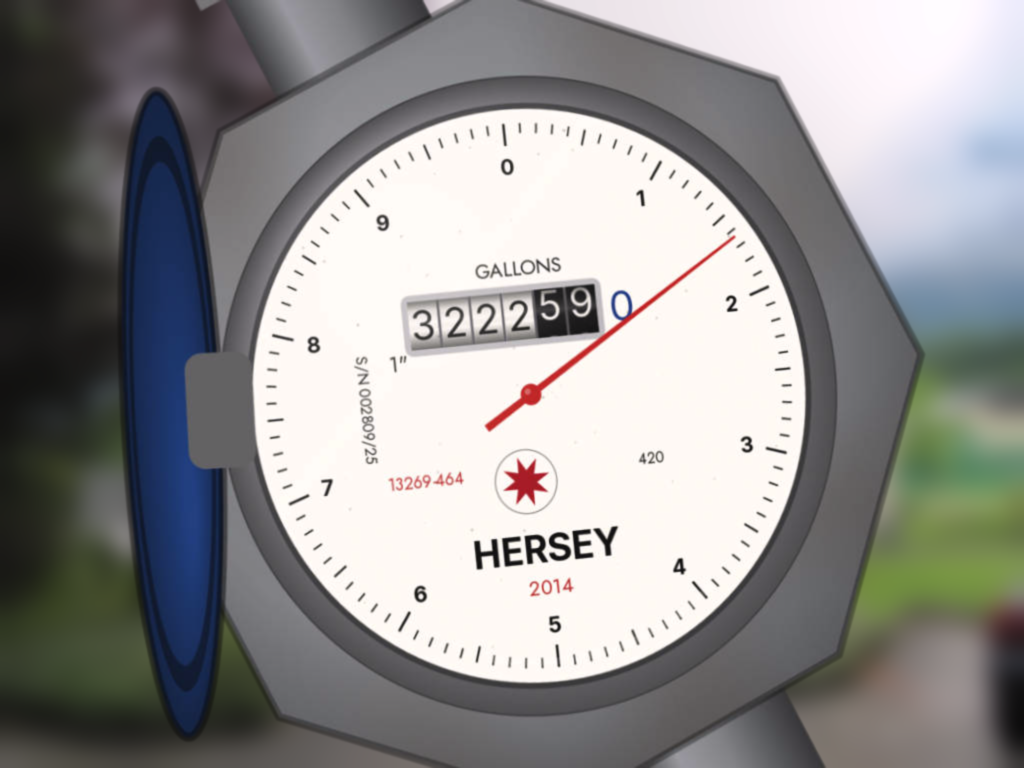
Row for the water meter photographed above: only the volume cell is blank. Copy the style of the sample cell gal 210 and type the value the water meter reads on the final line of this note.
gal 3222591.6
